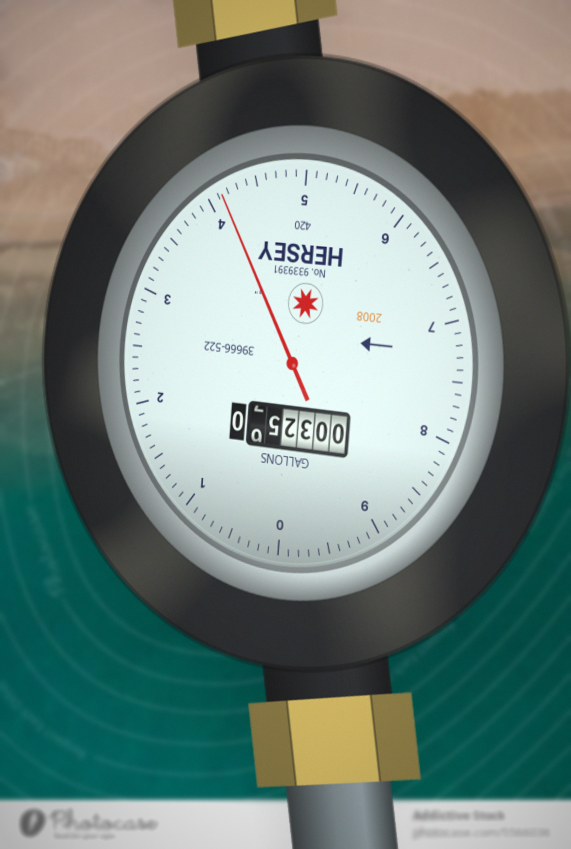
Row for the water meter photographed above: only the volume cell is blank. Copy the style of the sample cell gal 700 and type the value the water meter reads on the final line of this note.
gal 32564.1
